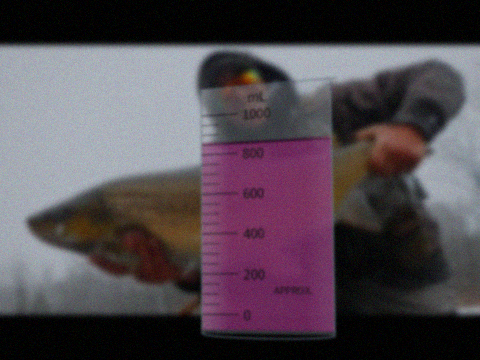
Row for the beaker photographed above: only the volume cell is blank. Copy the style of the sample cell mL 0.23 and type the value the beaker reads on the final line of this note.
mL 850
